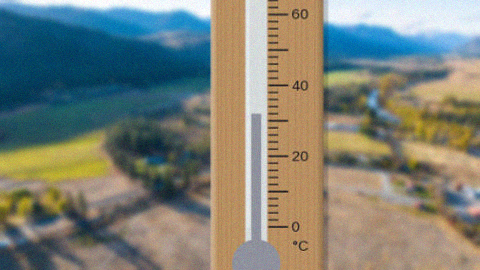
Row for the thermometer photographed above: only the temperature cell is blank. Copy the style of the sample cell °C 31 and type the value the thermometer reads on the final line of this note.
°C 32
